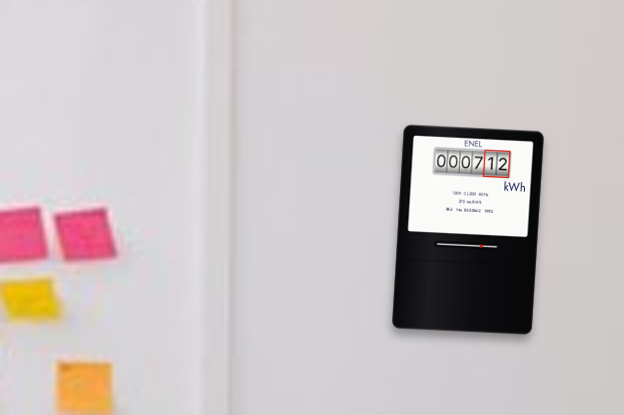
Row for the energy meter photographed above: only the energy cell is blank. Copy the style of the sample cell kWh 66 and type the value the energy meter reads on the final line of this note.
kWh 7.12
